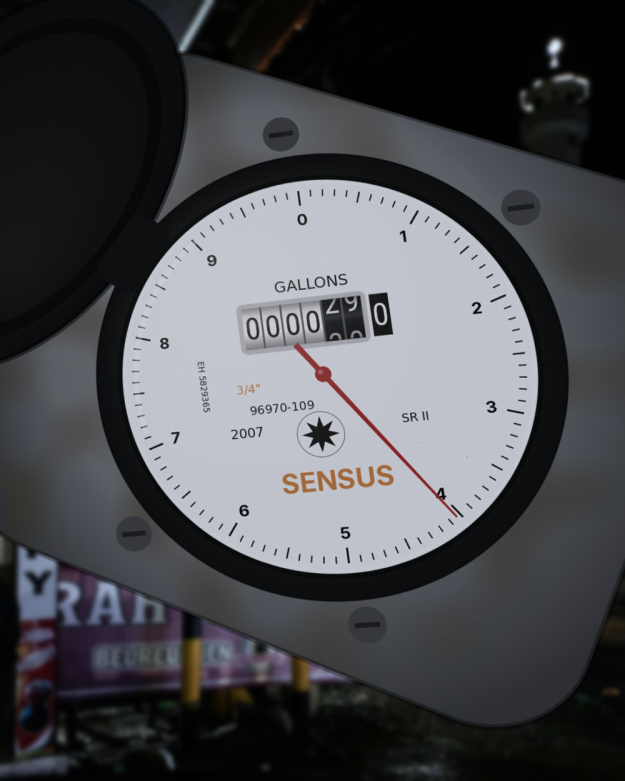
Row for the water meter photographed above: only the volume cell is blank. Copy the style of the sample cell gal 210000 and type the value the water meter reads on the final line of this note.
gal 294.0
